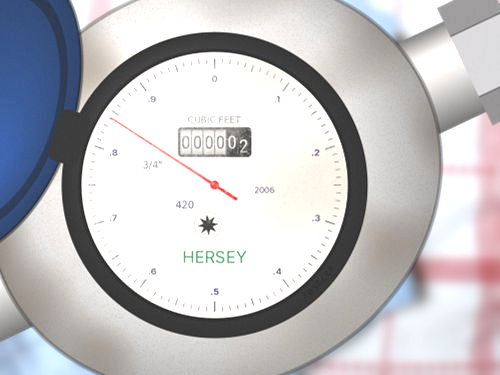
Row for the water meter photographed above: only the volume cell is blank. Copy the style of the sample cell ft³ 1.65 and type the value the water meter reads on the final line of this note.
ft³ 1.84
